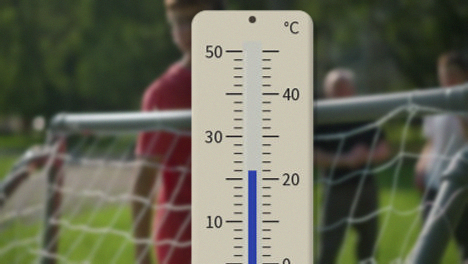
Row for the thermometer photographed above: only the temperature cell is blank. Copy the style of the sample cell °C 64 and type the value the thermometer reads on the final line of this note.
°C 22
